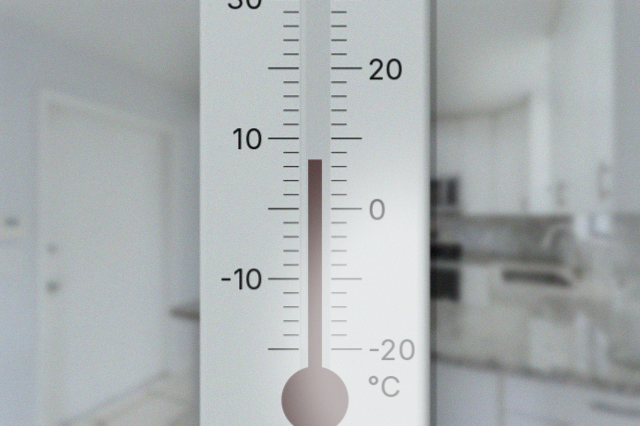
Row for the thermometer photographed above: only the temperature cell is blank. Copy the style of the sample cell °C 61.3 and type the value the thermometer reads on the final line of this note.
°C 7
